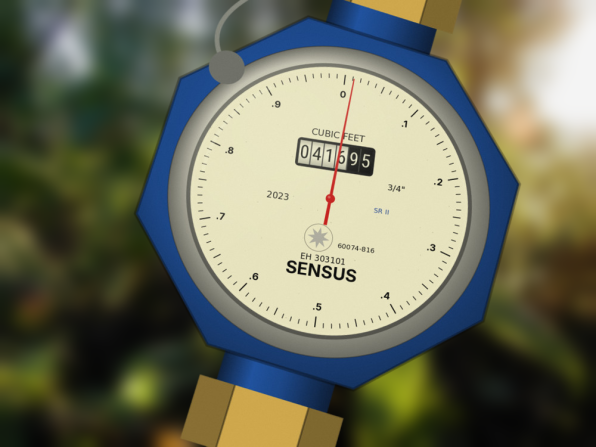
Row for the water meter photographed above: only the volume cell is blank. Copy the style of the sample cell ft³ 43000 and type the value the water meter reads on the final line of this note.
ft³ 41695.01
